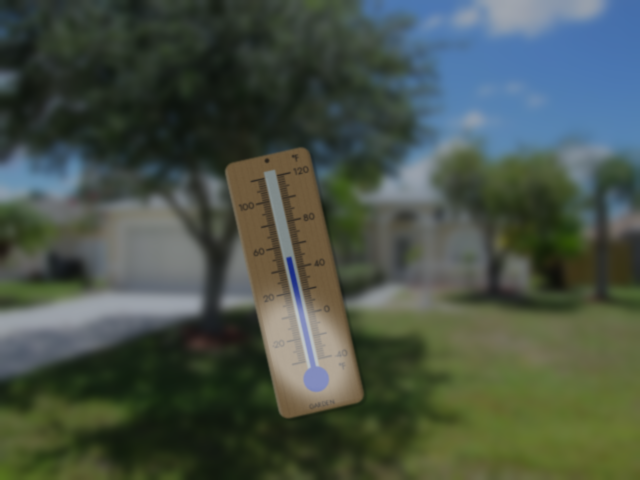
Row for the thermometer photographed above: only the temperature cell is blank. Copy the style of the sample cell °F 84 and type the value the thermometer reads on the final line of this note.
°F 50
